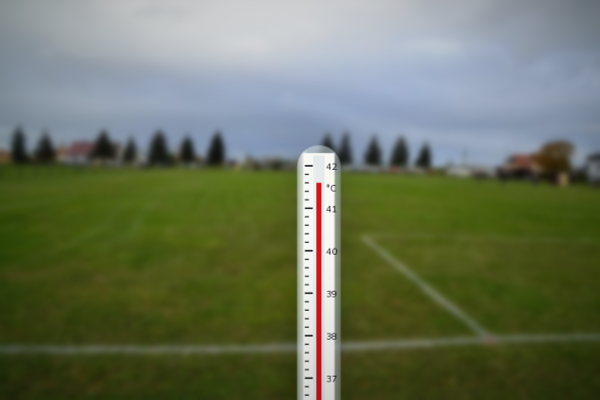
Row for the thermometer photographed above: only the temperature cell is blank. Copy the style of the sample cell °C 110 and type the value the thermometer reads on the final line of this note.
°C 41.6
